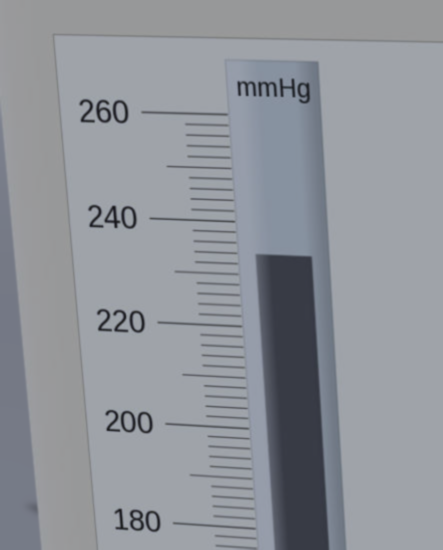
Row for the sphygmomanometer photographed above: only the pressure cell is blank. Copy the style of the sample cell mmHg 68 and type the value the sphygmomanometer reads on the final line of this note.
mmHg 234
